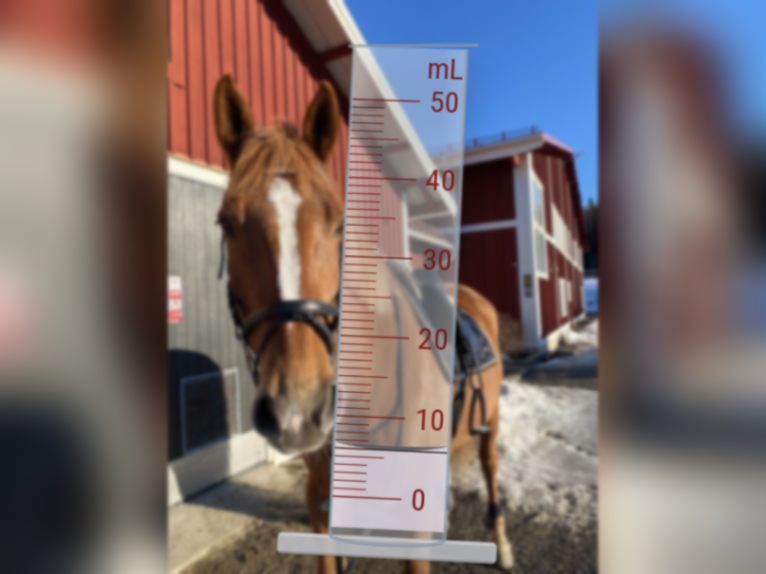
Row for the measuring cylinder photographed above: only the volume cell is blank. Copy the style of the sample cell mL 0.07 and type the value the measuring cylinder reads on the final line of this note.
mL 6
